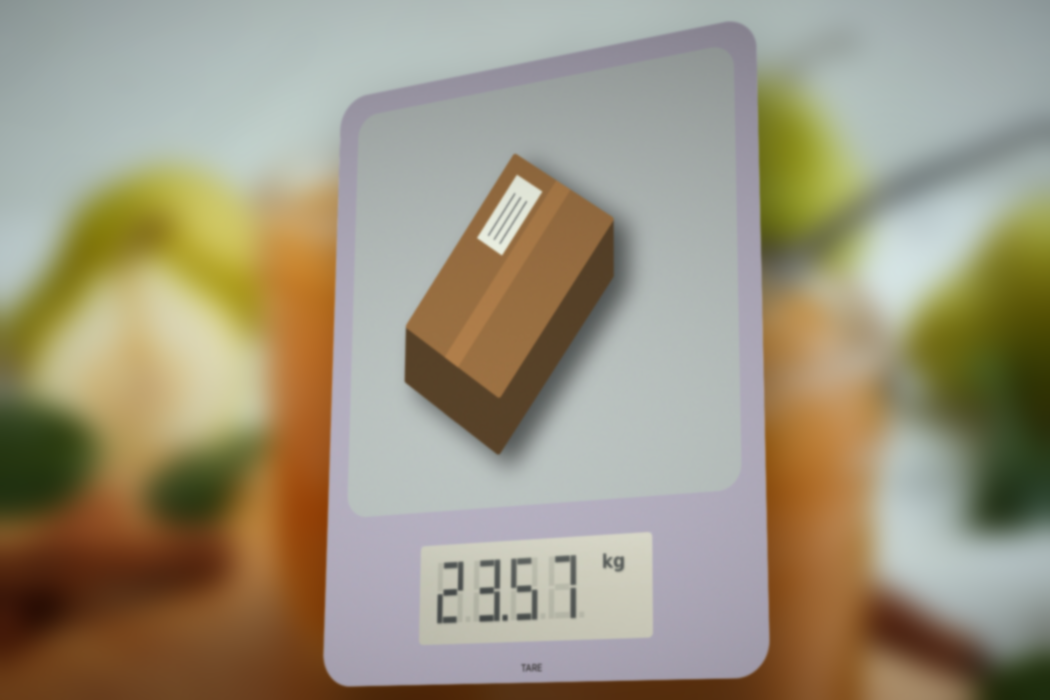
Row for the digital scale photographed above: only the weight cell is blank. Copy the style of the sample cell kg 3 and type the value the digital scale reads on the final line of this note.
kg 23.57
